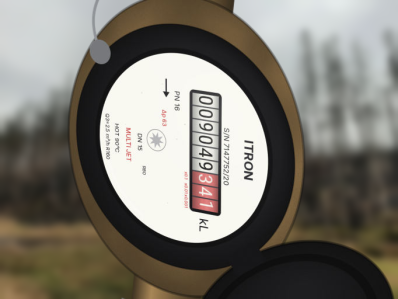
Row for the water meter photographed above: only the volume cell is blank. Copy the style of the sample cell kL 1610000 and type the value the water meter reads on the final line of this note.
kL 9049.341
